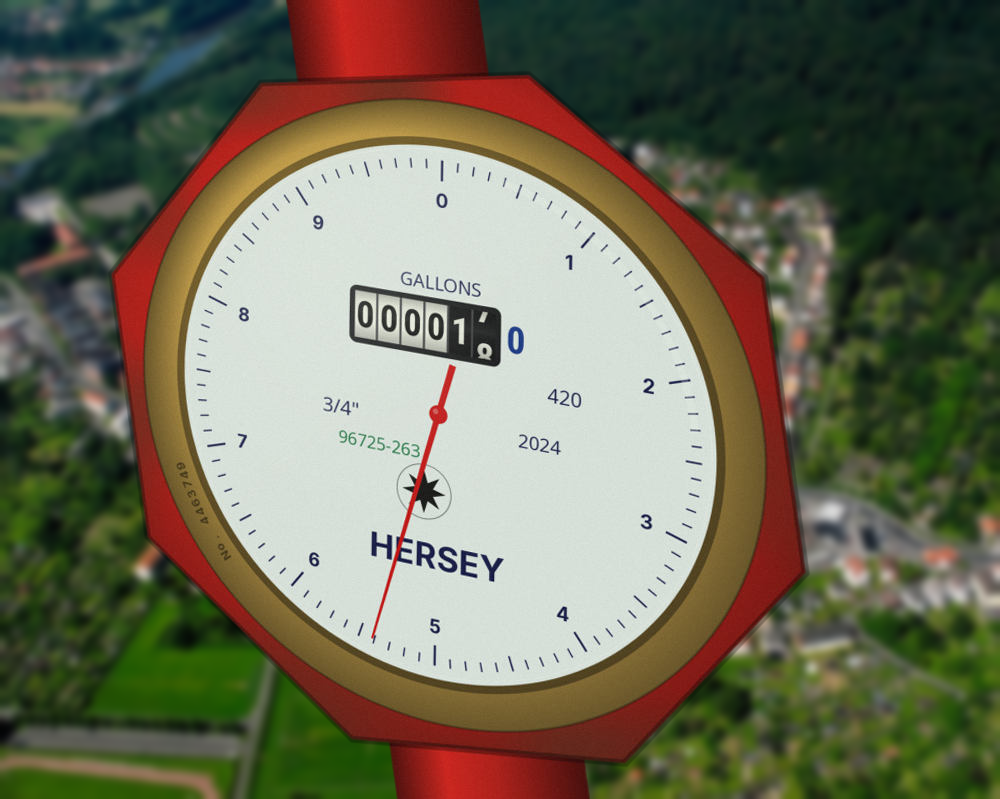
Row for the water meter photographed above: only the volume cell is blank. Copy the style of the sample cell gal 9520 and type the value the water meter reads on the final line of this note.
gal 175.4
